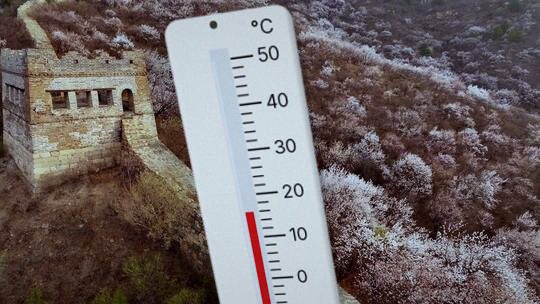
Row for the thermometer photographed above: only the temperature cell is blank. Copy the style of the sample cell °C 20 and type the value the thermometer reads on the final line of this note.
°C 16
